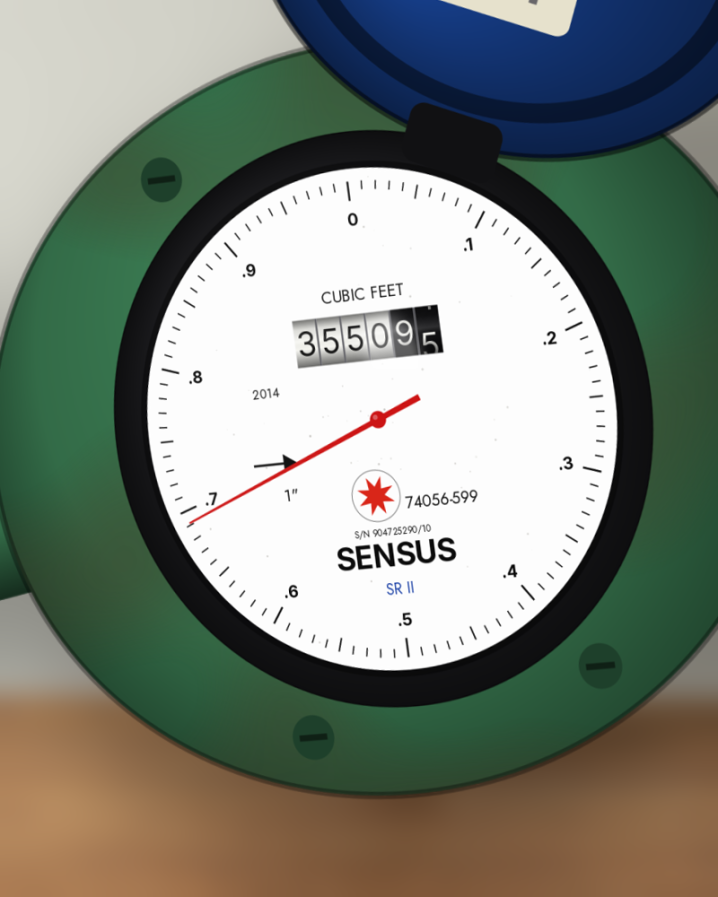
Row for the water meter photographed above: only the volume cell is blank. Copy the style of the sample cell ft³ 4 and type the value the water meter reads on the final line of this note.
ft³ 355094.69
